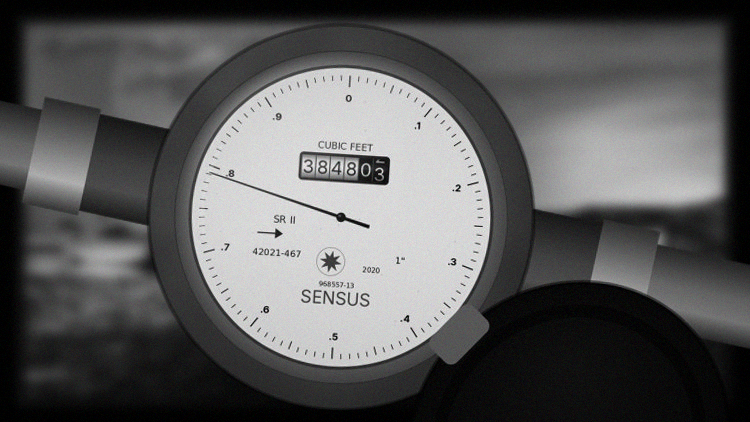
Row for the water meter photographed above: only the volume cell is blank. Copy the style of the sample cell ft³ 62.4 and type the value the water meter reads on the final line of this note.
ft³ 384802.79
